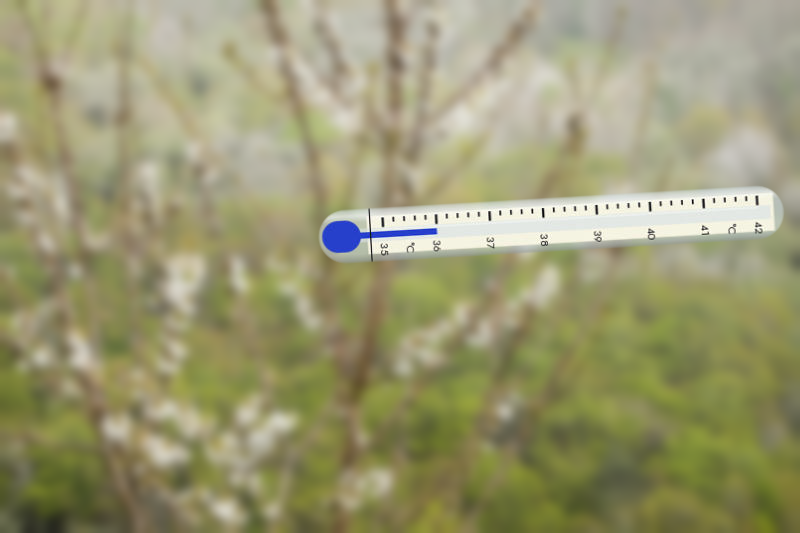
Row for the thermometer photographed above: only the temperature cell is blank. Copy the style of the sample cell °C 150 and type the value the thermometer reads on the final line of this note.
°C 36
